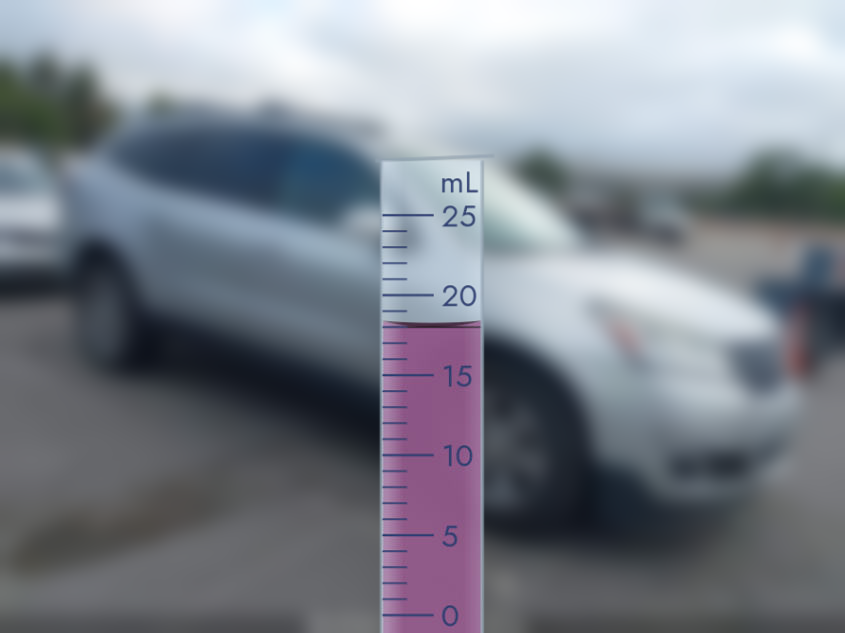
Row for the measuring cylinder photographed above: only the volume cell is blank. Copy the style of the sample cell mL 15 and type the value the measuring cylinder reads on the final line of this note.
mL 18
